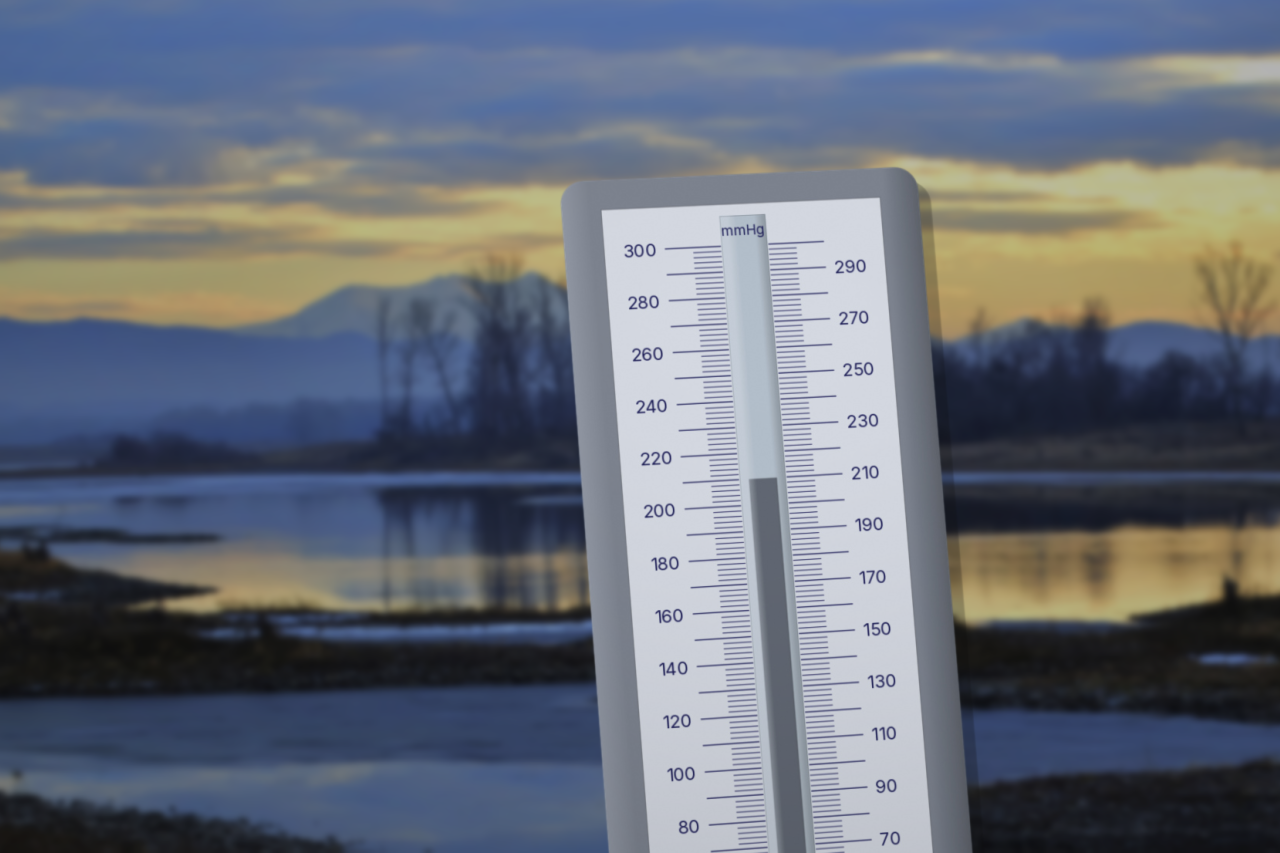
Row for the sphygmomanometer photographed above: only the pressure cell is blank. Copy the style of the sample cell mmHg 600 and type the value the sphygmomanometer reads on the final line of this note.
mmHg 210
